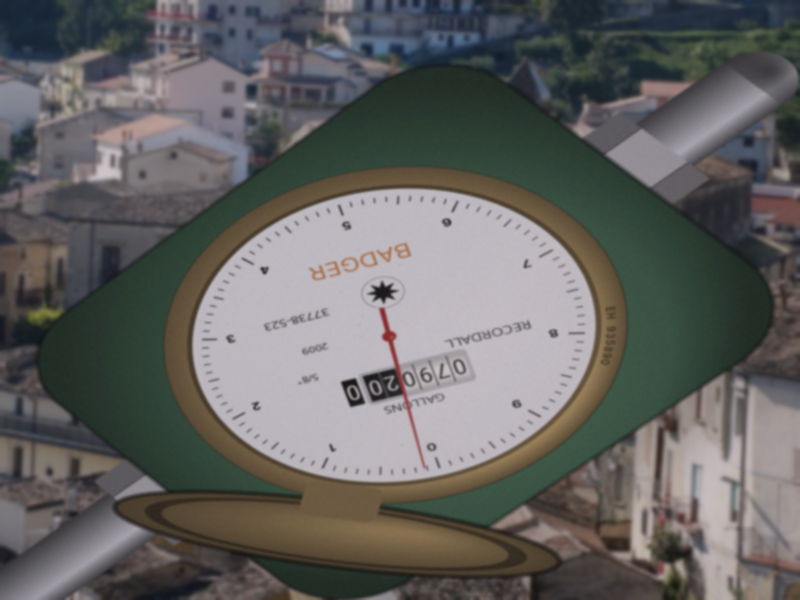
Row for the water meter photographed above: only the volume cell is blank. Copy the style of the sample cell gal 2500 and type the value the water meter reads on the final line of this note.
gal 790200.1
